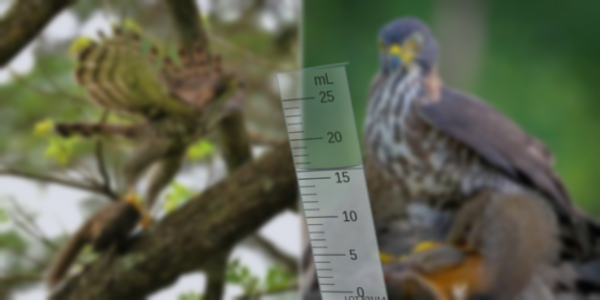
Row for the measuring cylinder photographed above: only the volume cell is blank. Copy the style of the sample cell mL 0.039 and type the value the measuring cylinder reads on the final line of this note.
mL 16
